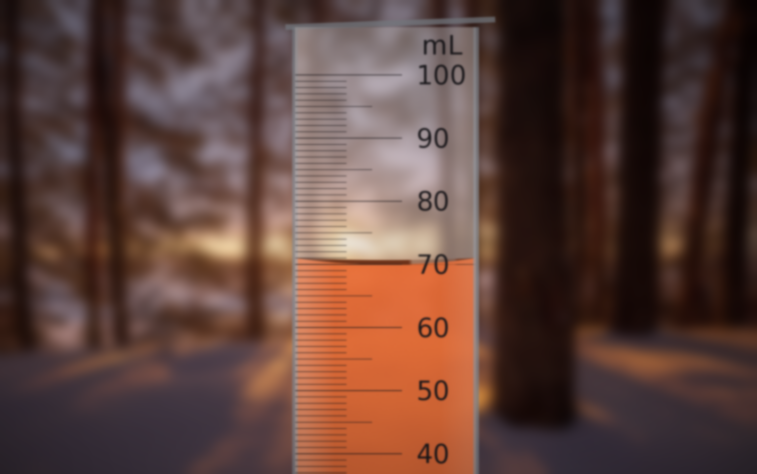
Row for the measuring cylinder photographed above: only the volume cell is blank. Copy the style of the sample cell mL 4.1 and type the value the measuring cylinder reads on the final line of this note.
mL 70
